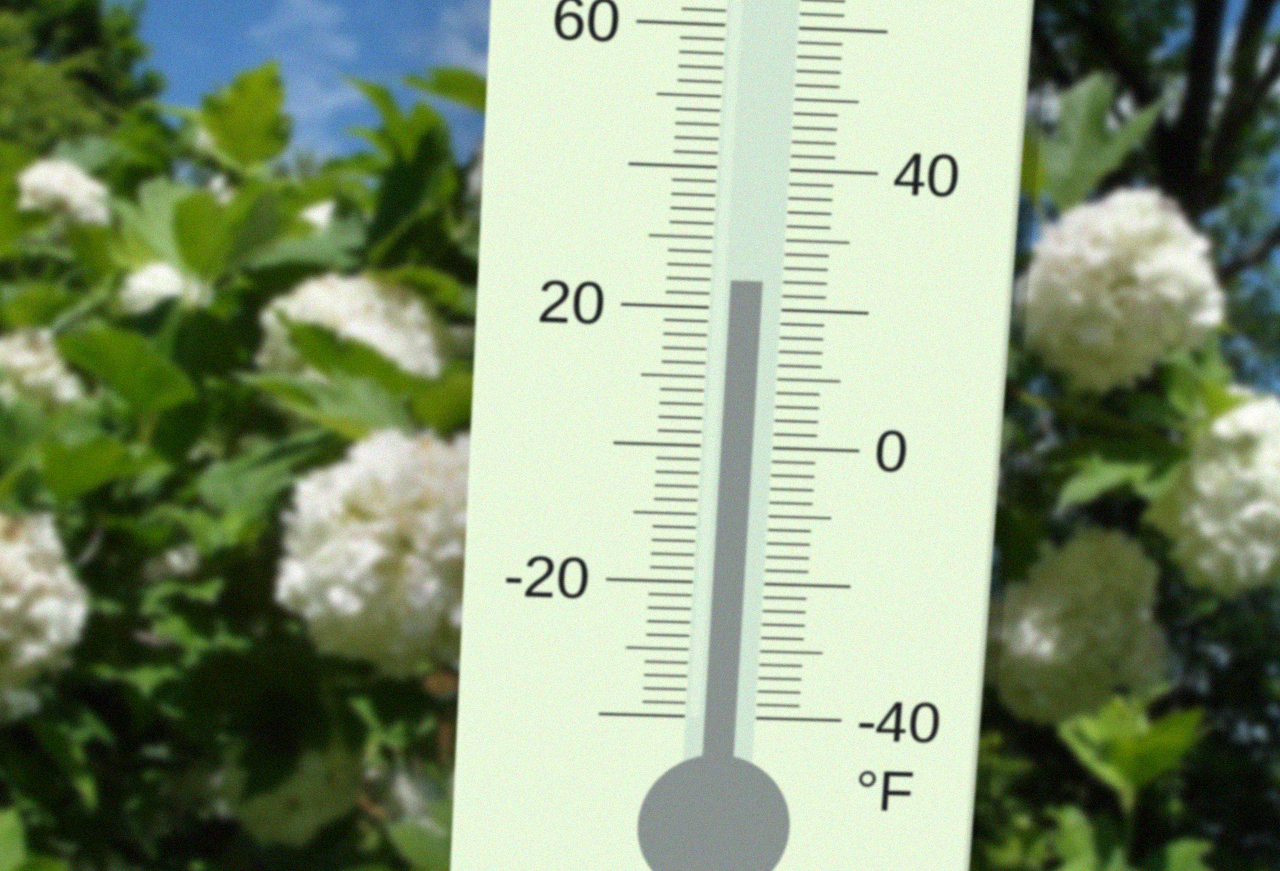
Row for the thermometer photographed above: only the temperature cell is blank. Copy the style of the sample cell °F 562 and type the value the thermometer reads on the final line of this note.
°F 24
